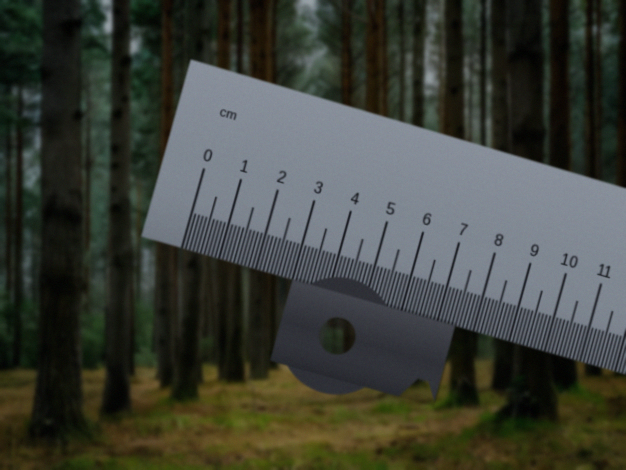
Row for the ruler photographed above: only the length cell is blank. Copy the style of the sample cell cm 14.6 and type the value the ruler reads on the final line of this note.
cm 4.5
